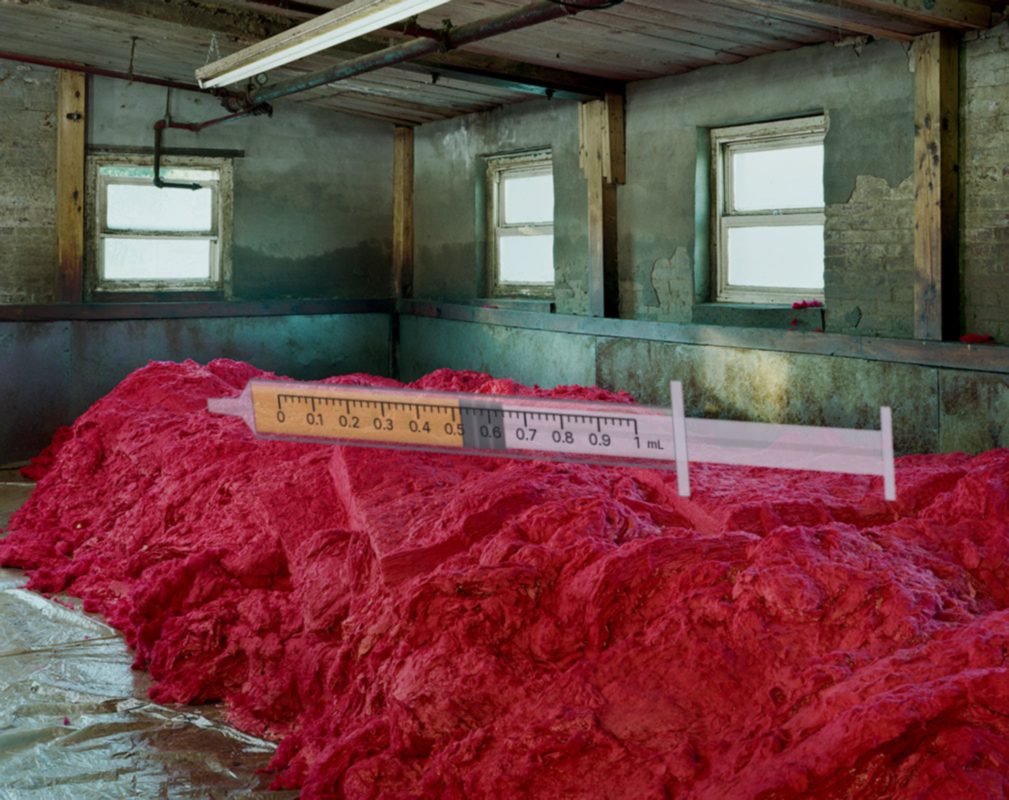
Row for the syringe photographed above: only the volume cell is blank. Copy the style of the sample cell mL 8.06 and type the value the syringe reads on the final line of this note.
mL 0.52
